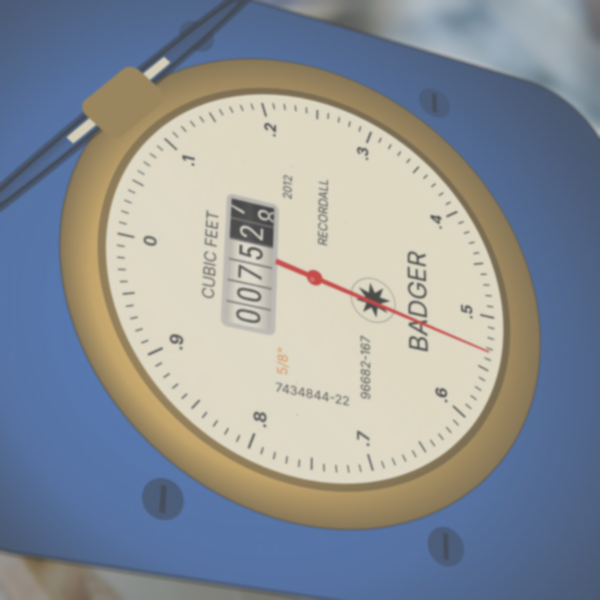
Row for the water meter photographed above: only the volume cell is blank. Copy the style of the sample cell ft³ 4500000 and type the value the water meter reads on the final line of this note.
ft³ 7527.53
